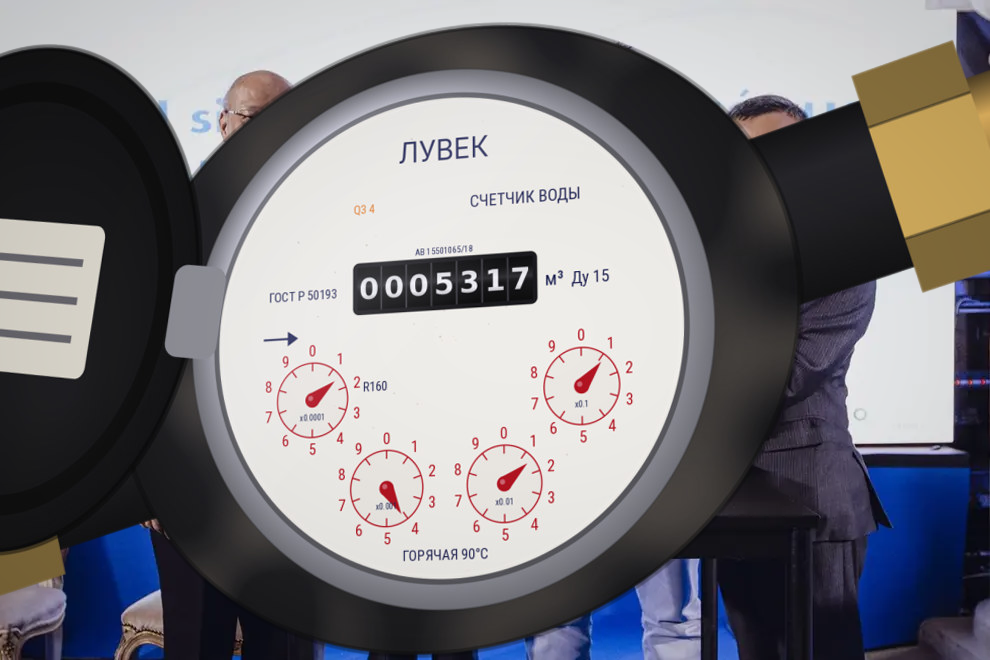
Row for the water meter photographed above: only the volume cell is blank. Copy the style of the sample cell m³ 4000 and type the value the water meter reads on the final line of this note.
m³ 5317.1141
